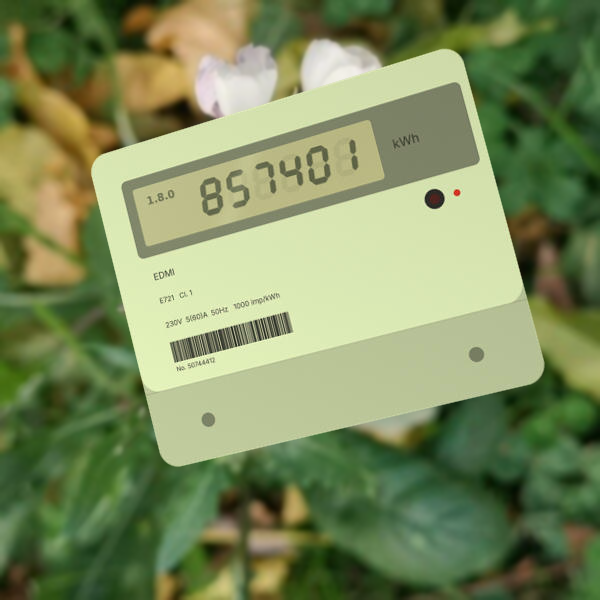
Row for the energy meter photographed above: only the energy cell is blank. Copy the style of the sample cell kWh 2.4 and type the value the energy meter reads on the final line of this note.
kWh 857401
